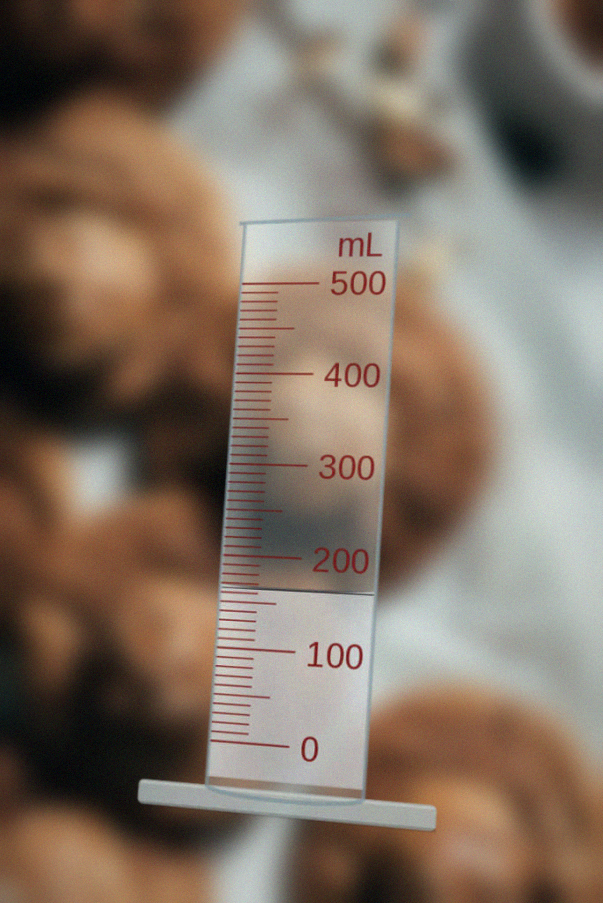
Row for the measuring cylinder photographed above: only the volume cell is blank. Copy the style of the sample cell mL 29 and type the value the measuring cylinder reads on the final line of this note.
mL 165
